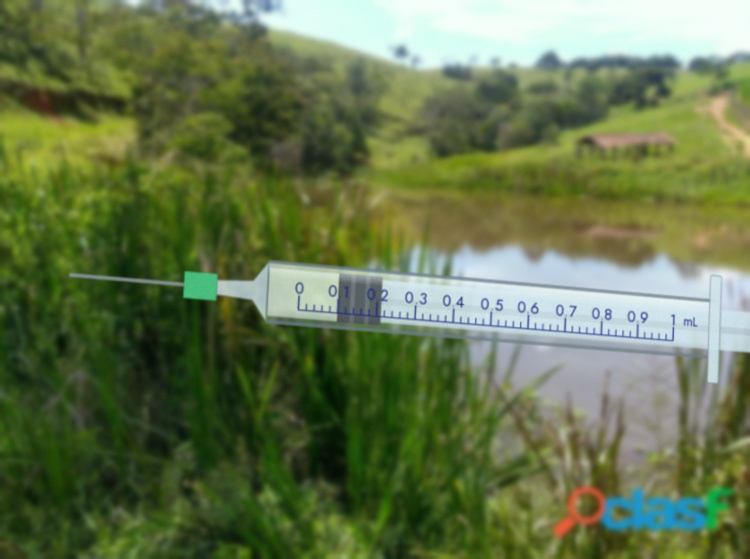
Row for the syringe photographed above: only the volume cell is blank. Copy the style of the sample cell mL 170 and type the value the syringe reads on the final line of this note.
mL 0.1
